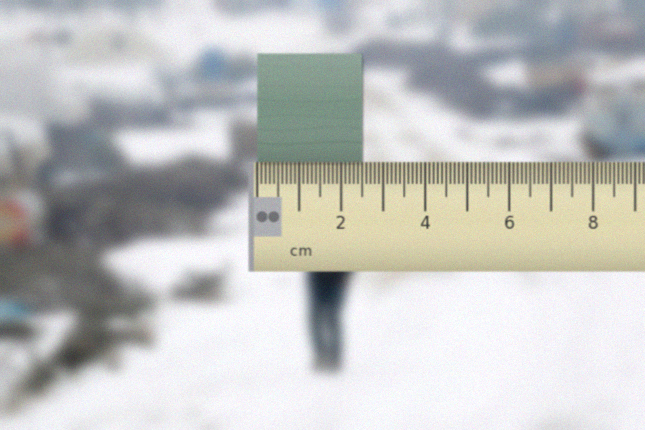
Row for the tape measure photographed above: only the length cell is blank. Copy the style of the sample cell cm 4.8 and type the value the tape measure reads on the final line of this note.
cm 2.5
